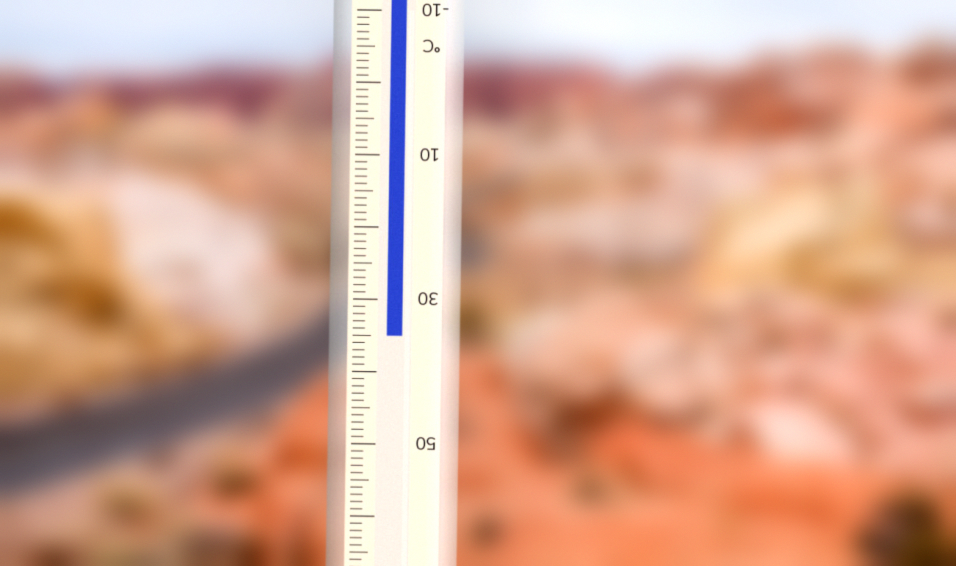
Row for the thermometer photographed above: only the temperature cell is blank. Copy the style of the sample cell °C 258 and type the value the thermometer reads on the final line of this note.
°C 35
